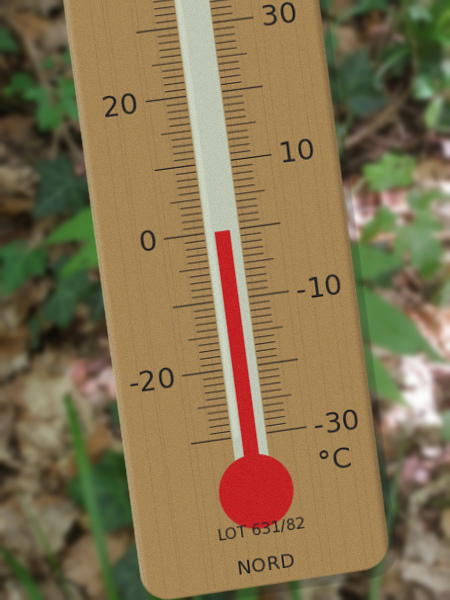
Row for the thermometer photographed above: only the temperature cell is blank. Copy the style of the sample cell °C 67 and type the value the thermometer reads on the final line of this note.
°C 0
